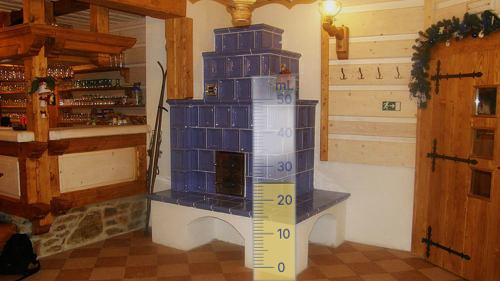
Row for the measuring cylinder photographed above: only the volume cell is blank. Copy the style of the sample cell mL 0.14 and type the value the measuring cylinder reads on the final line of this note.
mL 25
